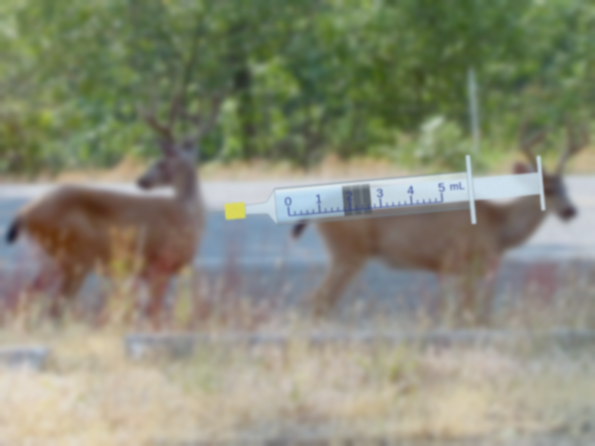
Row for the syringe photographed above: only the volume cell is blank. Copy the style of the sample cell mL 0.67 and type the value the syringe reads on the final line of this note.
mL 1.8
